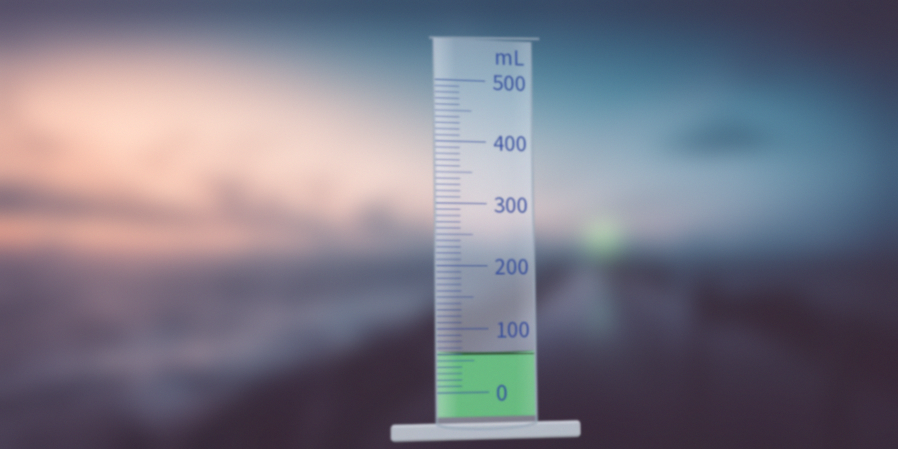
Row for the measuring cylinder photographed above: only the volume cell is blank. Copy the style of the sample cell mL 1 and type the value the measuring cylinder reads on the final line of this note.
mL 60
